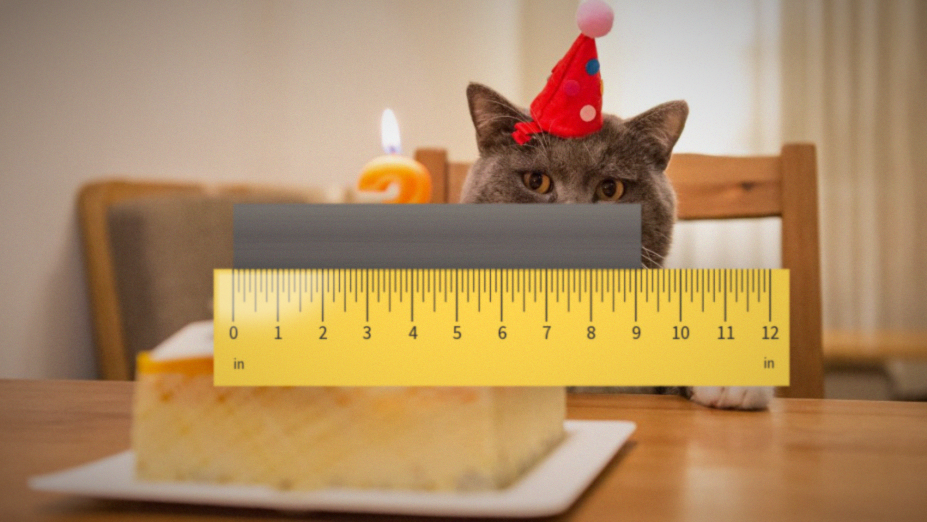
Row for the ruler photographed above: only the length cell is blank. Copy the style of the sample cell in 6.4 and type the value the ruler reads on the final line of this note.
in 9.125
